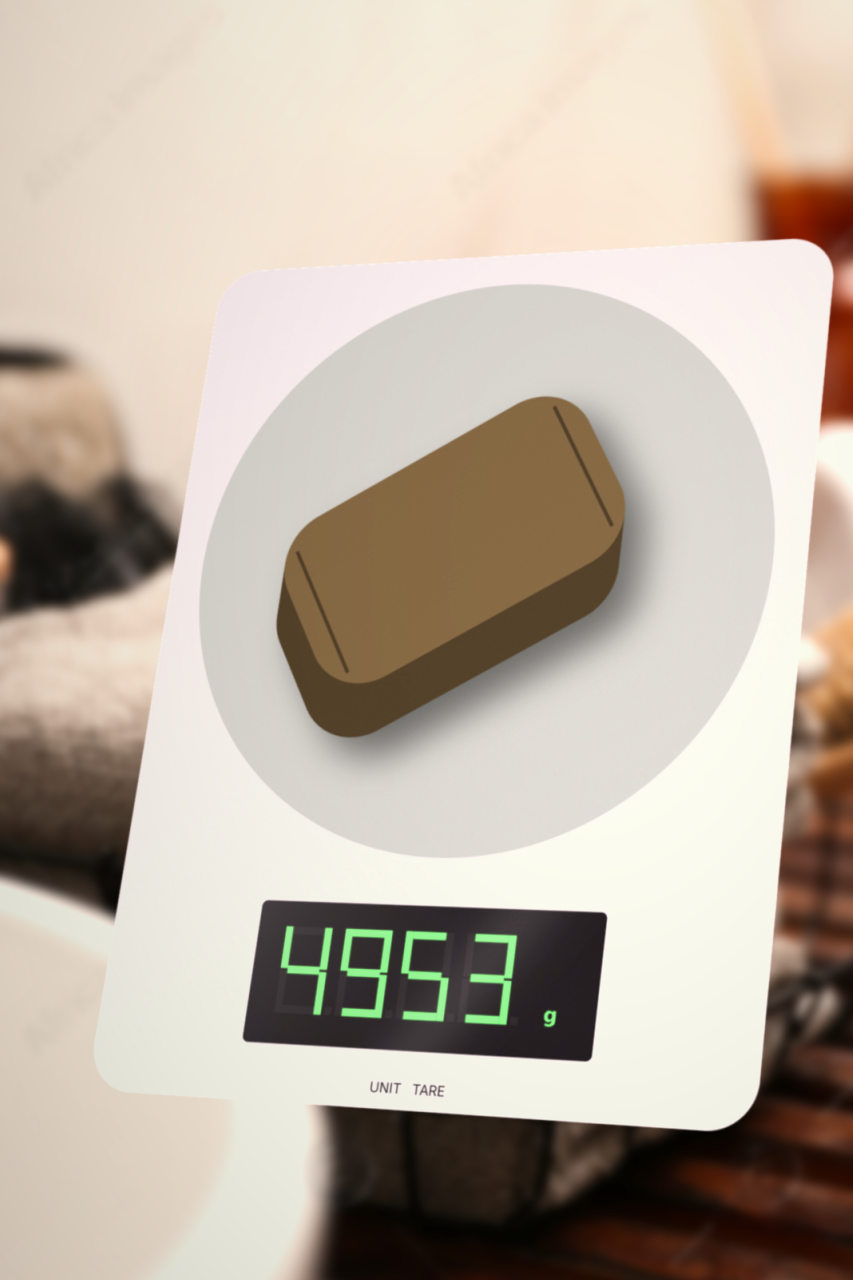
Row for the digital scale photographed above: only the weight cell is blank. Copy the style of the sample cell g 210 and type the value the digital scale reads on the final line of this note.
g 4953
